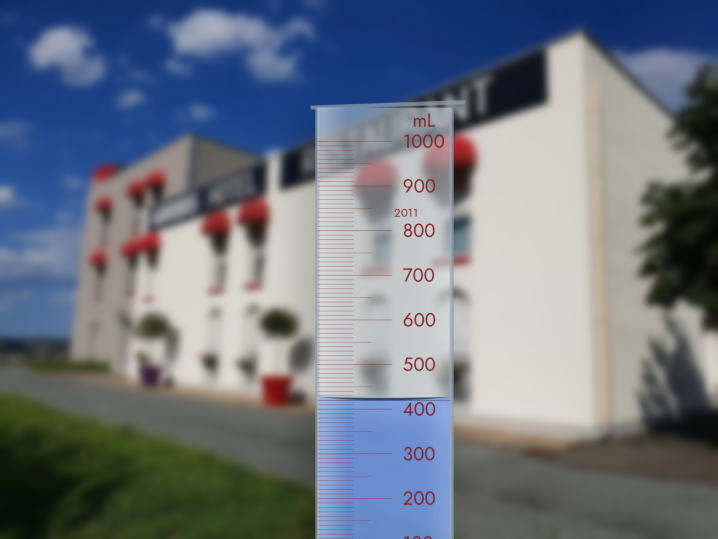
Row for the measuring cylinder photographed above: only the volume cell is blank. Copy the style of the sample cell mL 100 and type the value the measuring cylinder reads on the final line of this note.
mL 420
